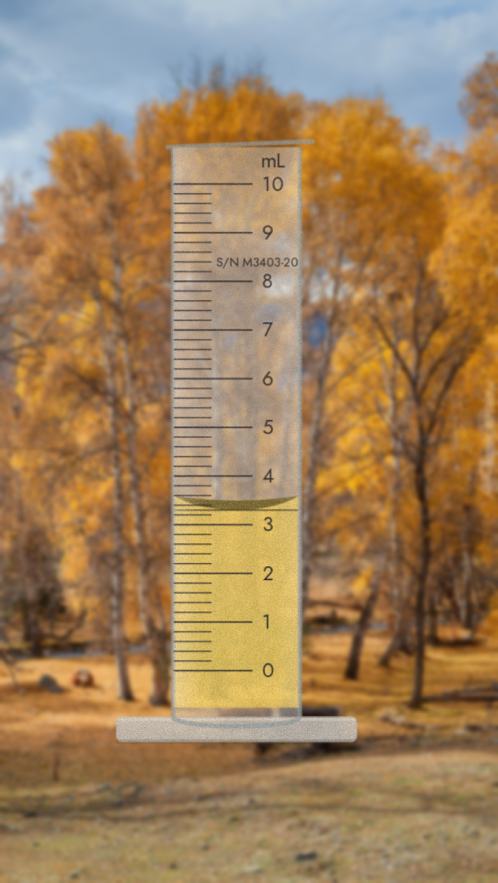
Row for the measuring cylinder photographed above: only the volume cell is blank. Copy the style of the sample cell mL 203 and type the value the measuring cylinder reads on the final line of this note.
mL 3.3
